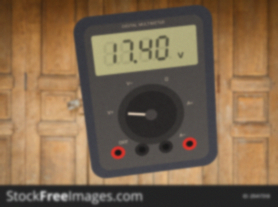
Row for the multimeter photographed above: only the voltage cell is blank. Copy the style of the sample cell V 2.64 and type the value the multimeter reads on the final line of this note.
V 17.40
